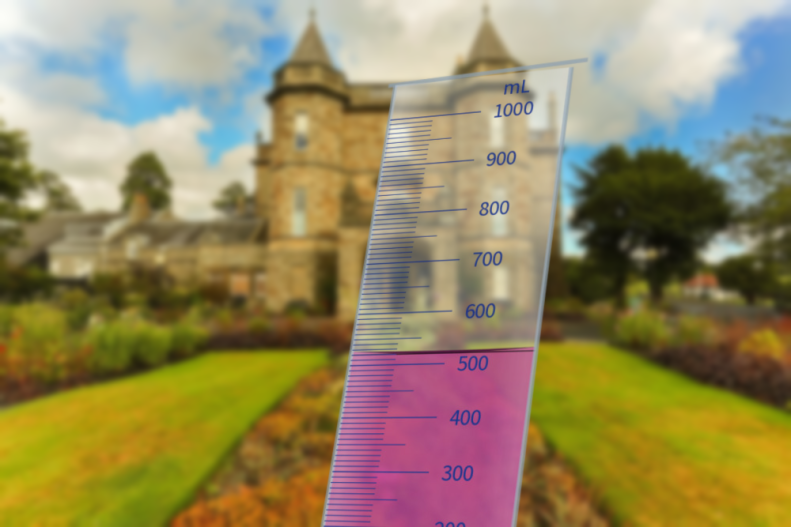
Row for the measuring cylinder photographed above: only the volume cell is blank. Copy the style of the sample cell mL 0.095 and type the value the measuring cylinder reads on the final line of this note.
mL 520
